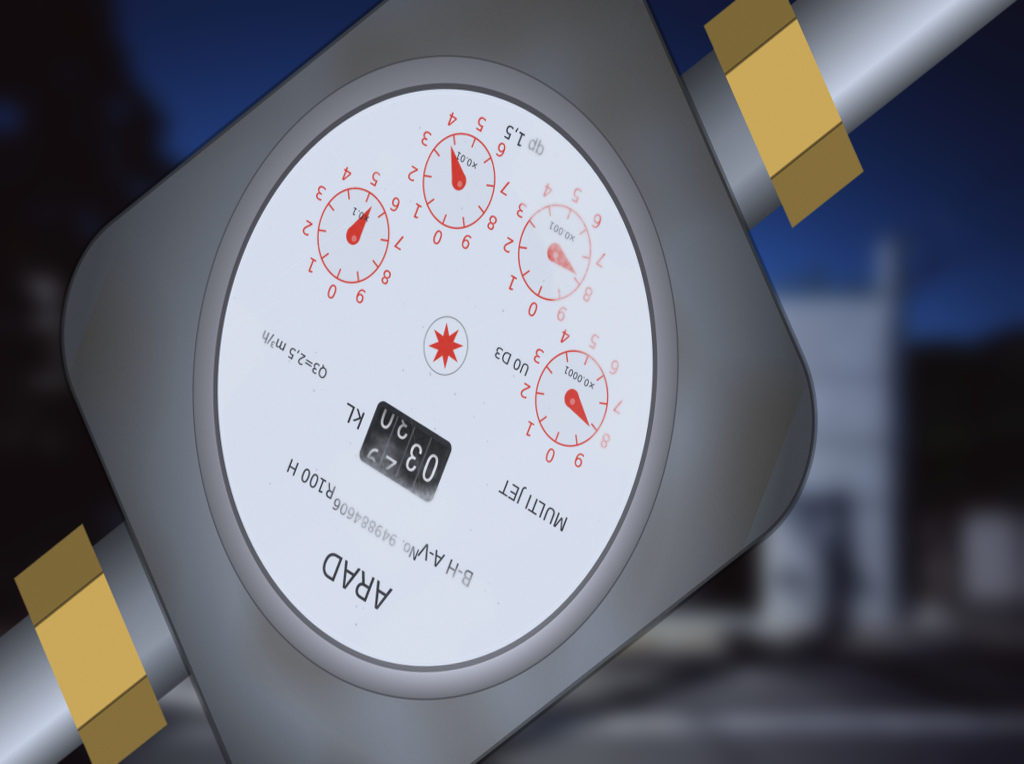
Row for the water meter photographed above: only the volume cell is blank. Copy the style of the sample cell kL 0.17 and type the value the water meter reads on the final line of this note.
kL 329.5378
